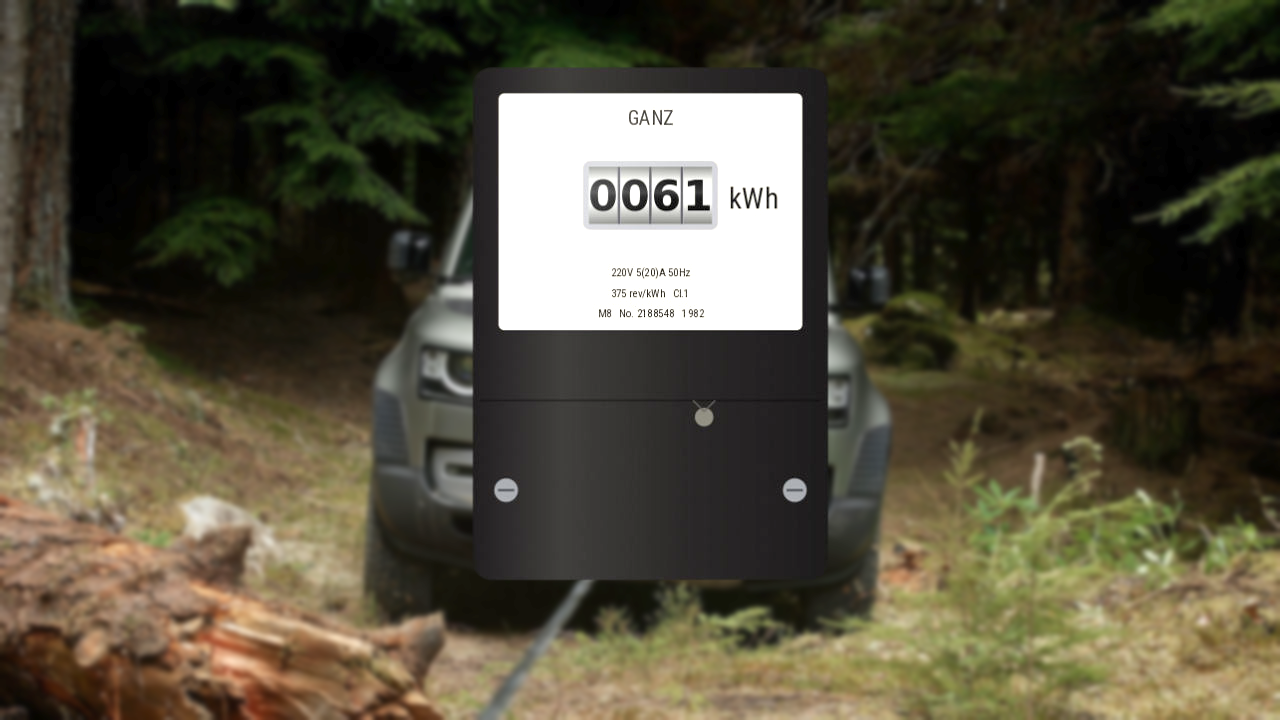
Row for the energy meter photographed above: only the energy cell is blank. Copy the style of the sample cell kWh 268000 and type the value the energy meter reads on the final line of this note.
kWh 61
